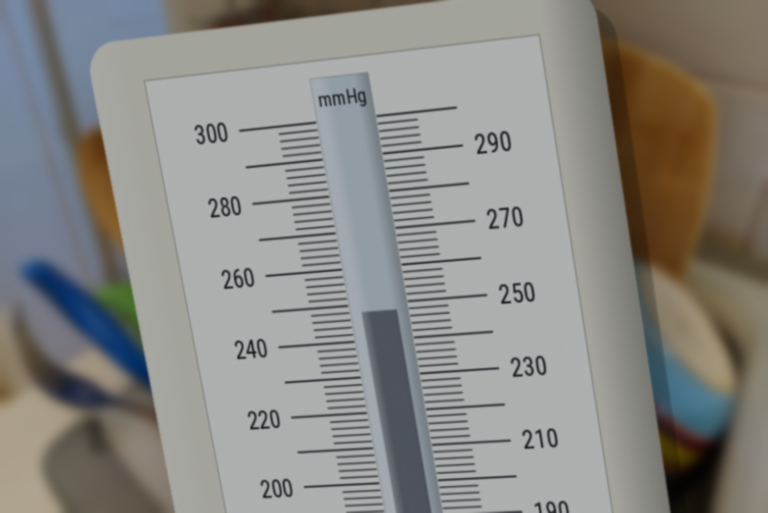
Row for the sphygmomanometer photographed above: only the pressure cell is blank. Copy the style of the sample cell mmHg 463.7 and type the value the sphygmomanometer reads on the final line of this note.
mmHg 248
